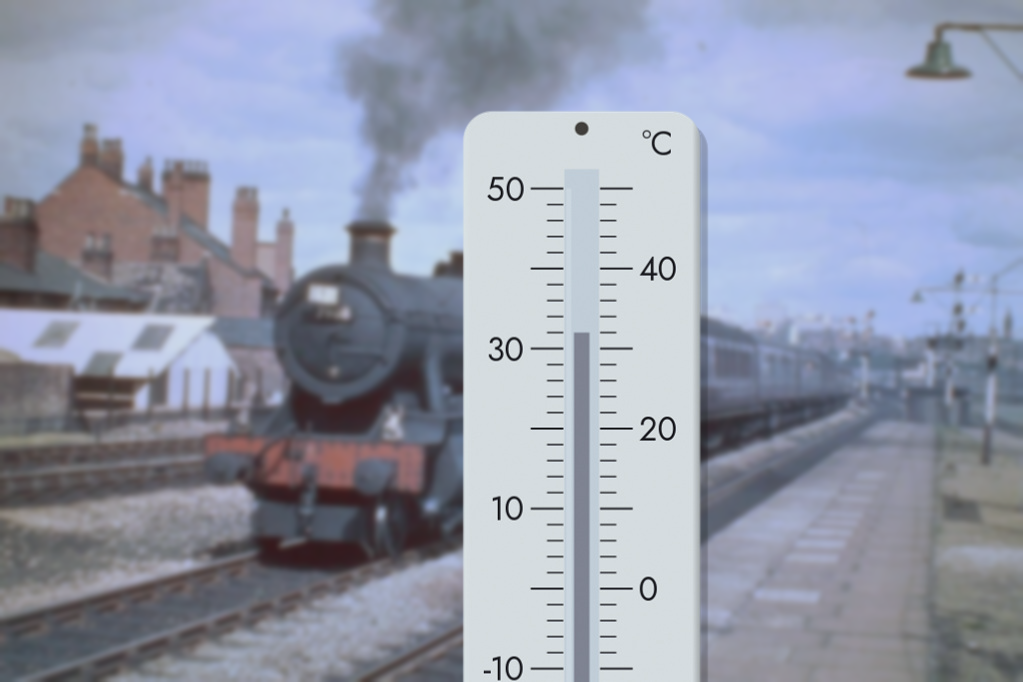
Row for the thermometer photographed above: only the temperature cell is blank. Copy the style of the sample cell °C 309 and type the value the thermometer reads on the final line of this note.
°C 32
